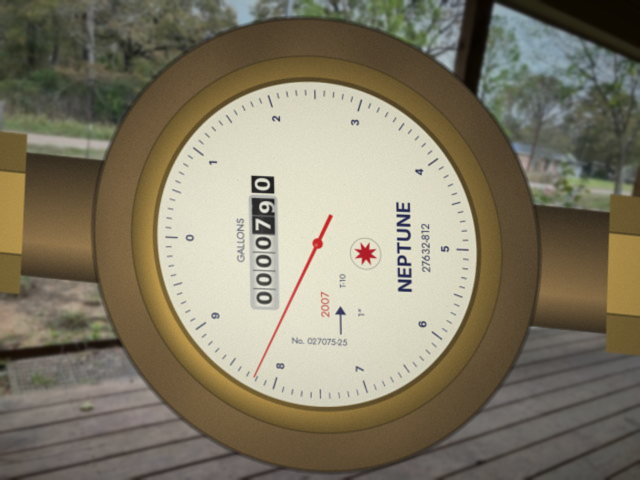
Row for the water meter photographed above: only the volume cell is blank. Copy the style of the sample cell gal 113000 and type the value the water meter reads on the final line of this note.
gal 788.2
